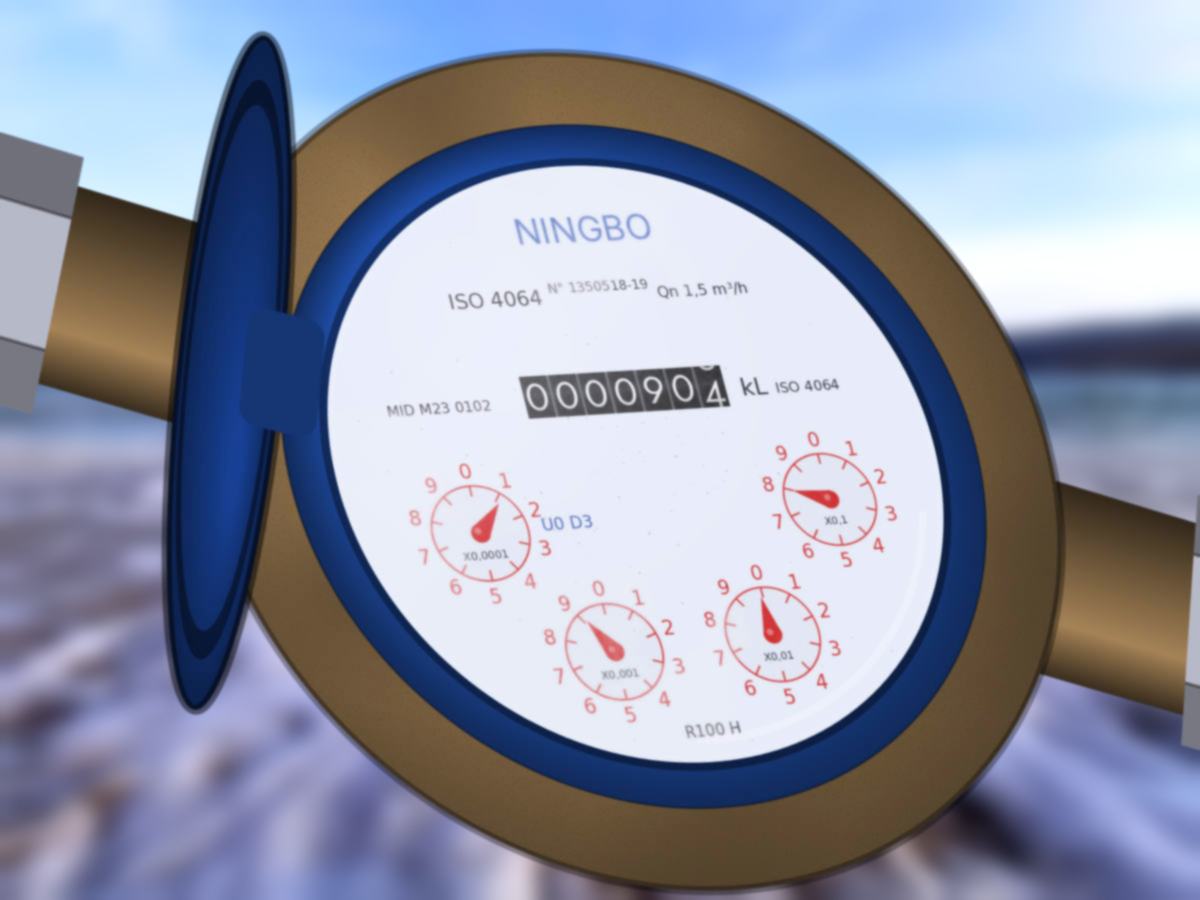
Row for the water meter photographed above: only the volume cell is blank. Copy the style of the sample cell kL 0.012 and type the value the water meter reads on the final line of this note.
kL 903.7991
